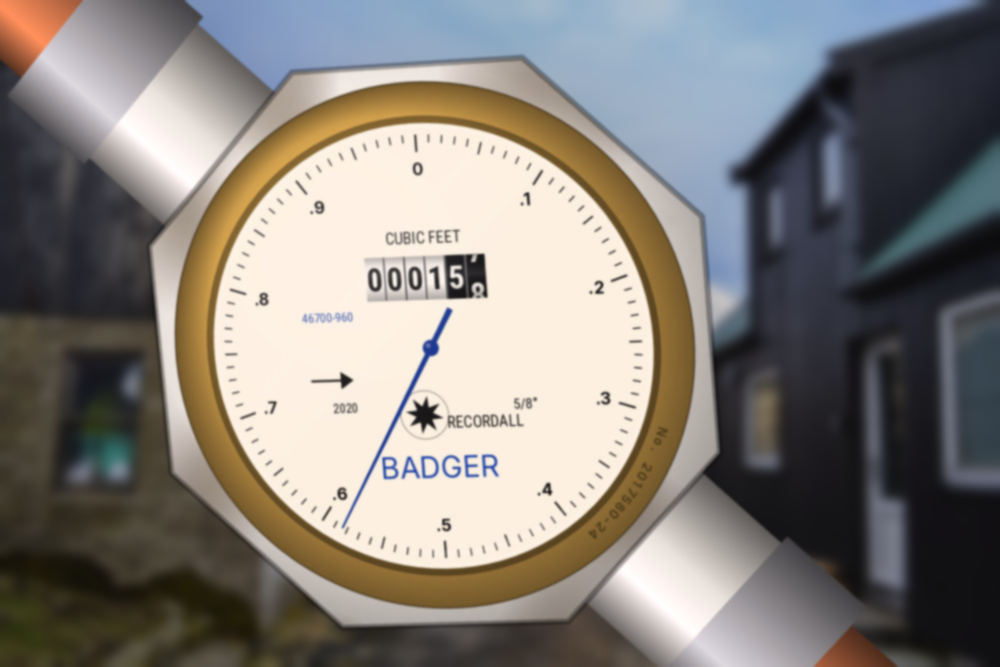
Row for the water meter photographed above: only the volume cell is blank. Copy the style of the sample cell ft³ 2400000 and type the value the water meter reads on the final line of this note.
ft³ 157.58
